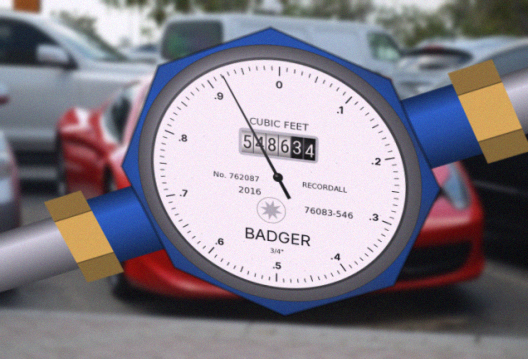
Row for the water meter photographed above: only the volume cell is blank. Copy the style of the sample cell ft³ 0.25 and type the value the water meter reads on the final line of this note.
ft³ 548633.92
